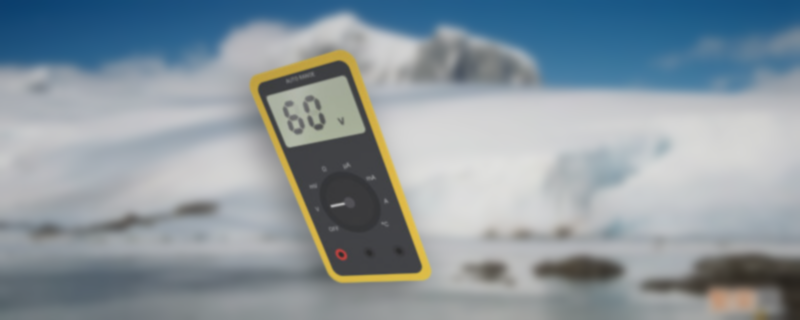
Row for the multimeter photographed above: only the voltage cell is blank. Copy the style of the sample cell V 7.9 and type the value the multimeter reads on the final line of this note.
V 60
